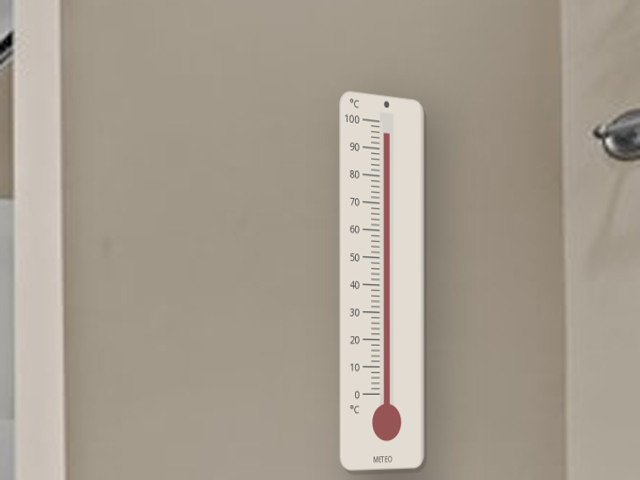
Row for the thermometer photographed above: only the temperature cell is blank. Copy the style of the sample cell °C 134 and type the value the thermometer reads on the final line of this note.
°C 96
